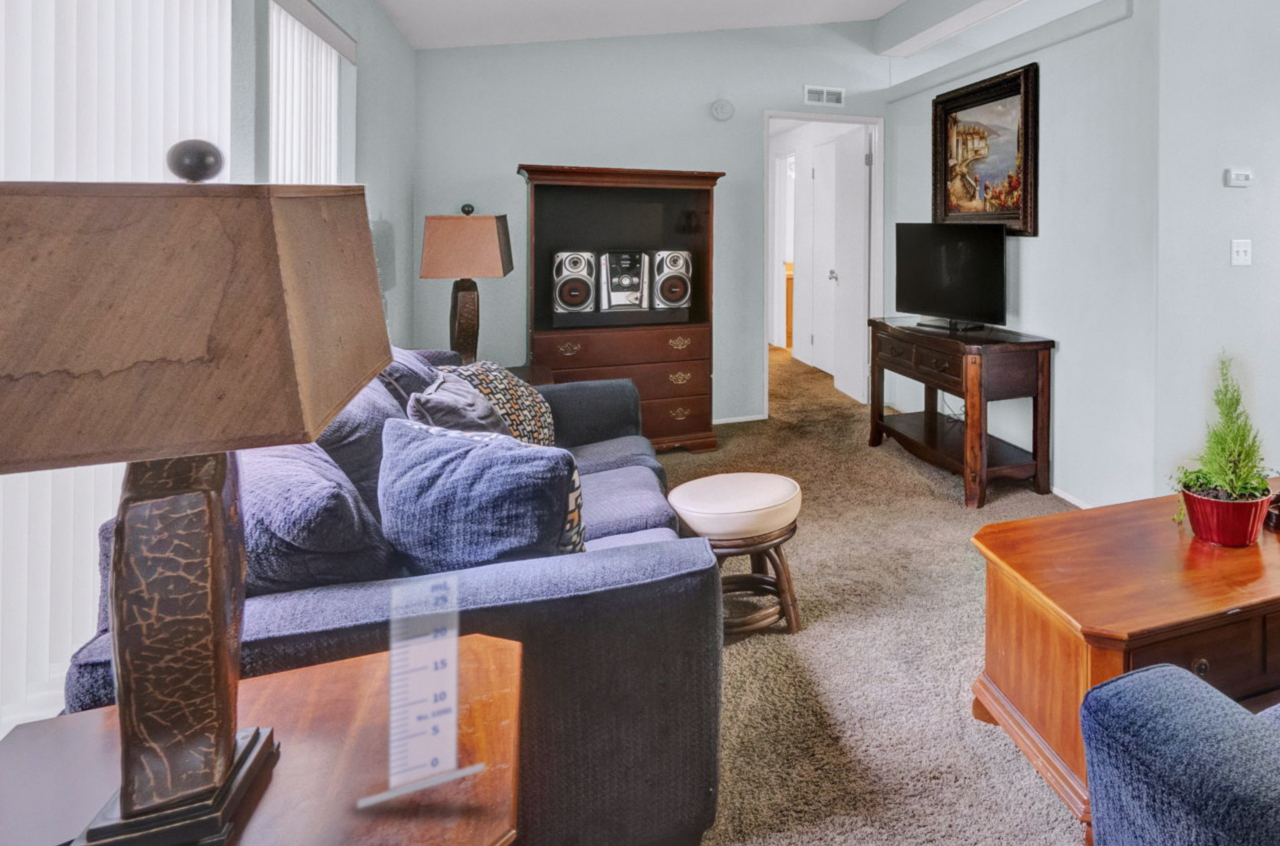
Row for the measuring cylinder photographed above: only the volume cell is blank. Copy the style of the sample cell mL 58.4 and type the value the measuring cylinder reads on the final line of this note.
mL 20
